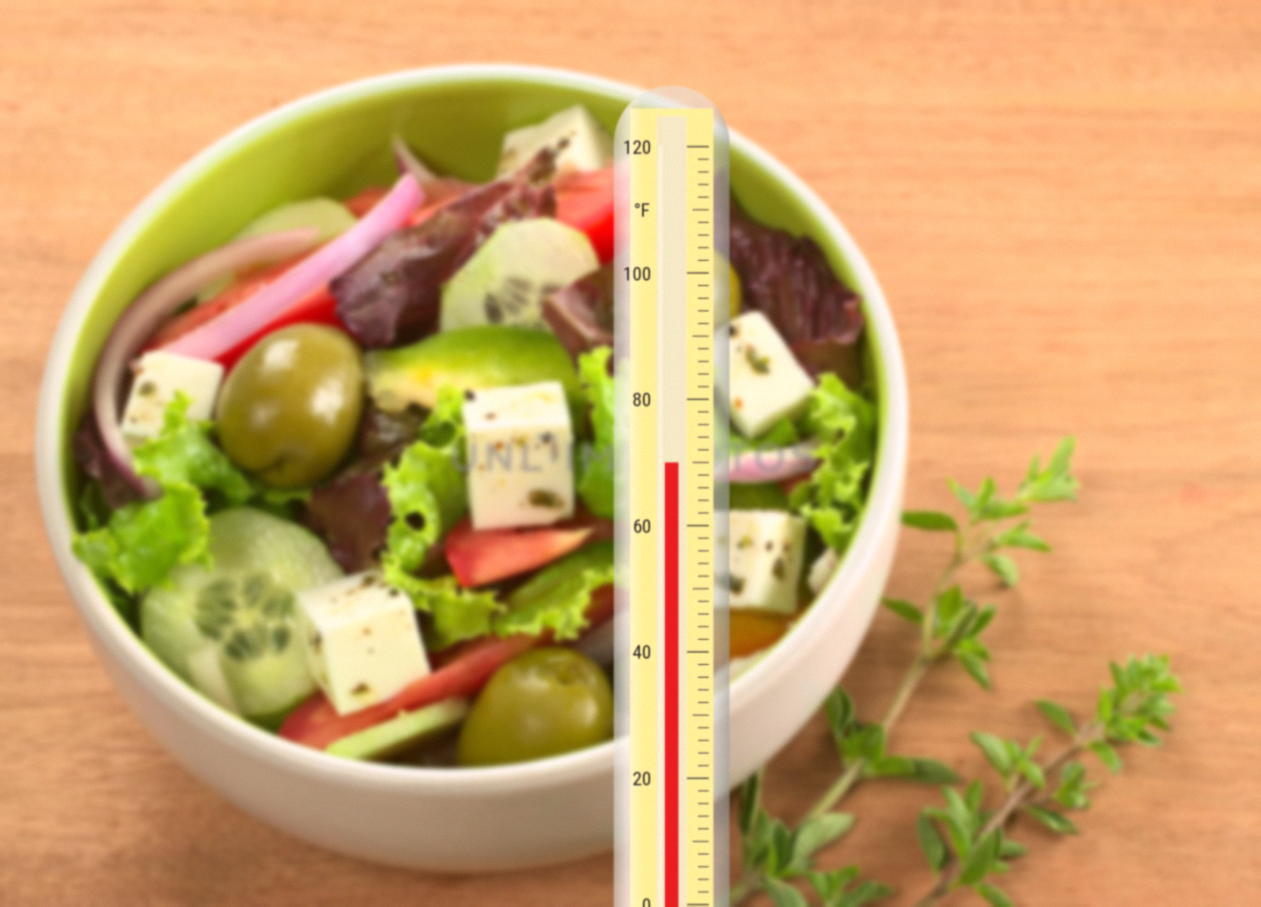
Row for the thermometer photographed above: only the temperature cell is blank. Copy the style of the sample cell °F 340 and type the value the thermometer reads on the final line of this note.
°F 70
